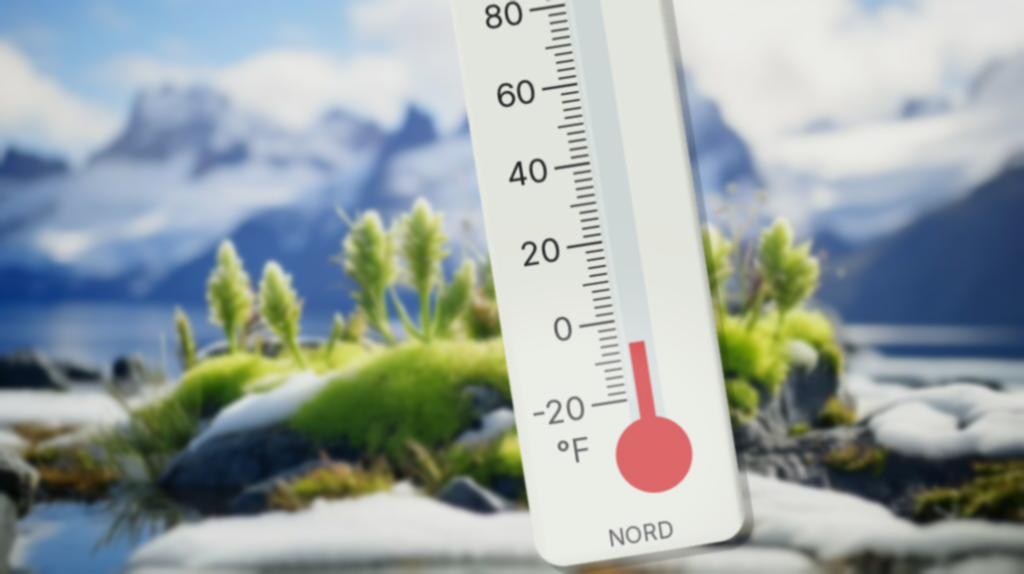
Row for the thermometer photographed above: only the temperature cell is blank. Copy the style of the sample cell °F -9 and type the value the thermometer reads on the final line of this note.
°F -6
